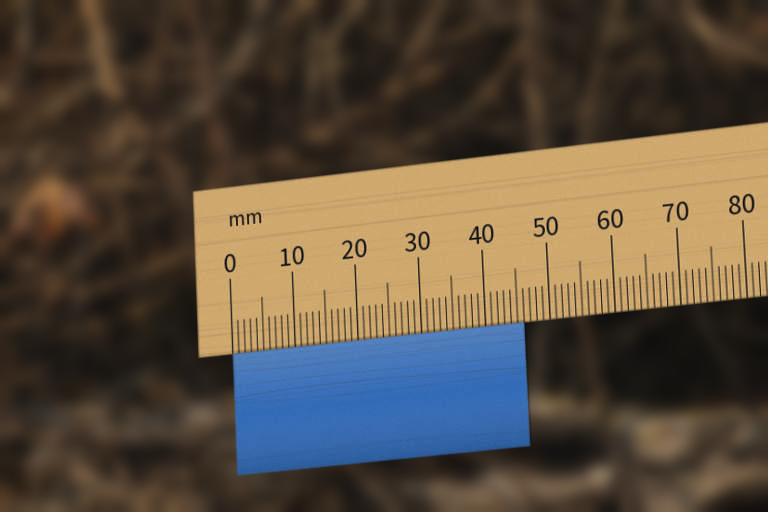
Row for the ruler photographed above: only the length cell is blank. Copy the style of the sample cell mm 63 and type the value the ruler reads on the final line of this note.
mm 46
